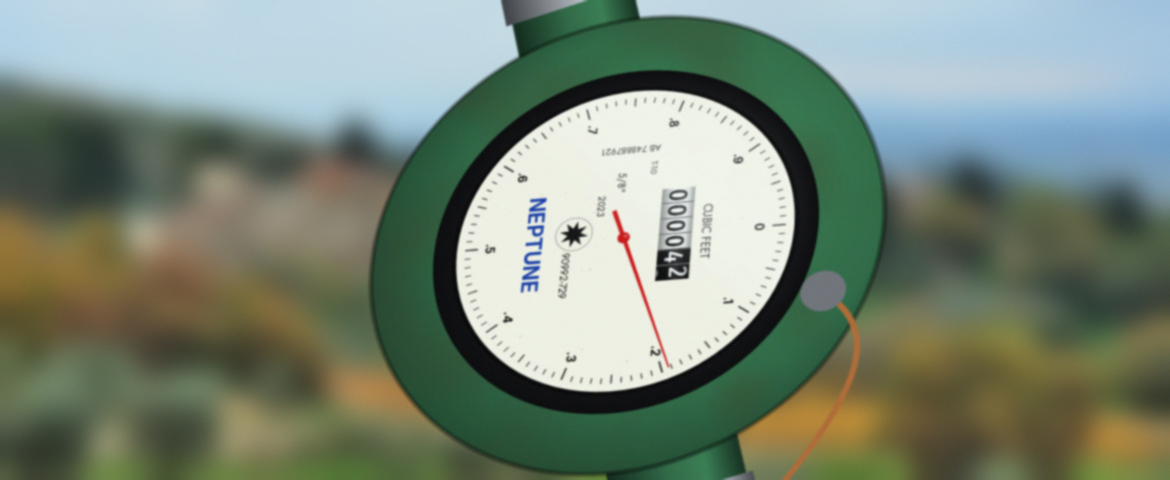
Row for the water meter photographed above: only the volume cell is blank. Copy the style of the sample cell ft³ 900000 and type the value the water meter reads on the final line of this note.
ft³ 42.19
